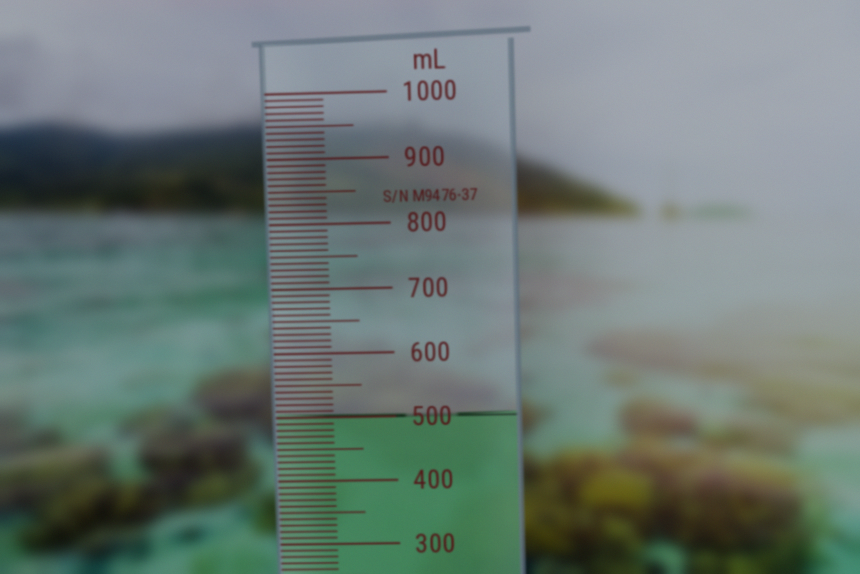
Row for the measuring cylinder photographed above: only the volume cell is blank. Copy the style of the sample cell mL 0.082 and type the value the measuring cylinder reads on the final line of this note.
mL 500
